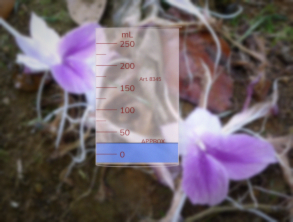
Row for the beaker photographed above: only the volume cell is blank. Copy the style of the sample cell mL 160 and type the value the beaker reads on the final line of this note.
mL 25
